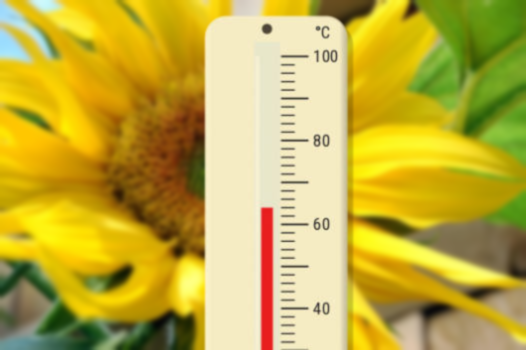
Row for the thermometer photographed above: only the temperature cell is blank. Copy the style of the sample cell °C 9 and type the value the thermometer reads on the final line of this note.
°C 64
